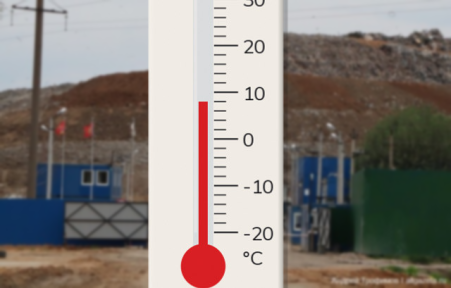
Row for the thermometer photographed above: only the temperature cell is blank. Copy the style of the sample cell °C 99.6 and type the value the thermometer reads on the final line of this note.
°C 8
